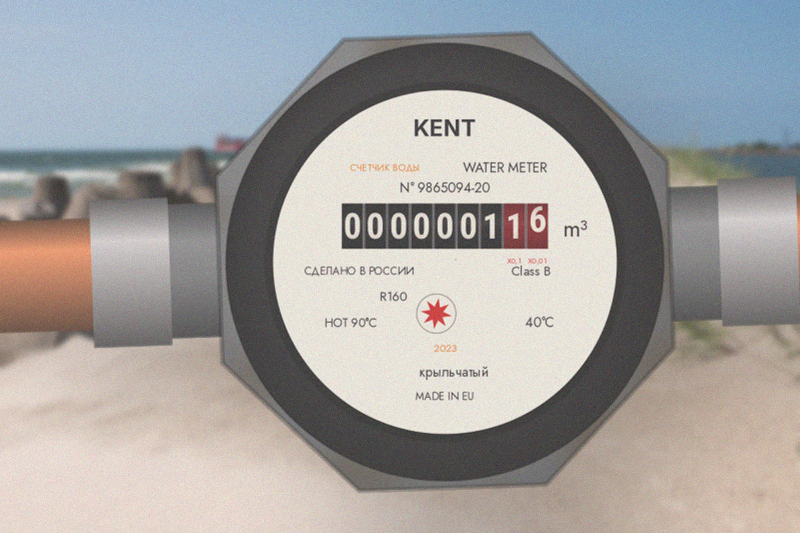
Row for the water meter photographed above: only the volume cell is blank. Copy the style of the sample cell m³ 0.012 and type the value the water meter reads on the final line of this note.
m³ 1.16
